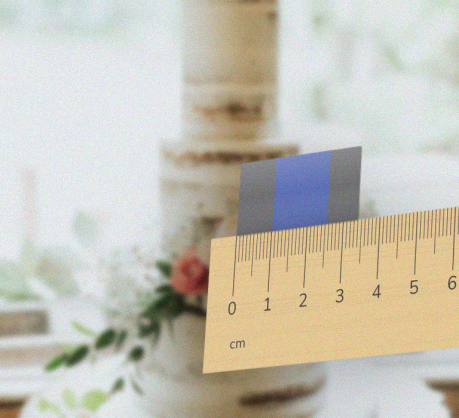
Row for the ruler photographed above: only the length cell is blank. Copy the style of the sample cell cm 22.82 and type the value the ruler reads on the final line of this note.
cm 3.4
